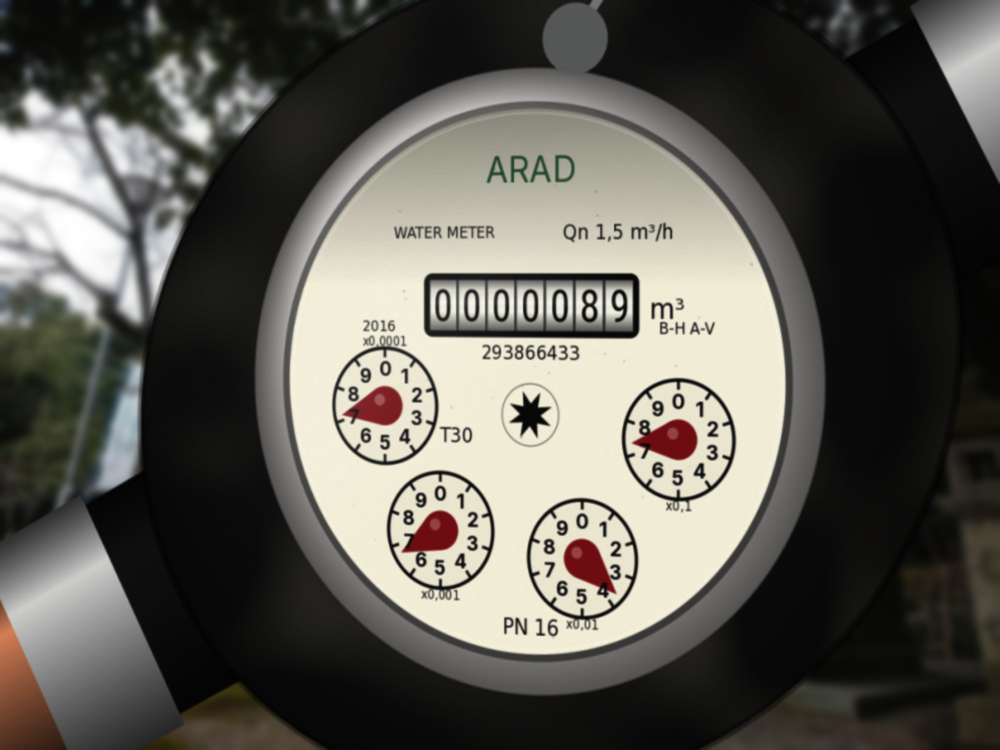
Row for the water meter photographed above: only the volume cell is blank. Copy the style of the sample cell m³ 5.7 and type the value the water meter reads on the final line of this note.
m³ 89.7367
